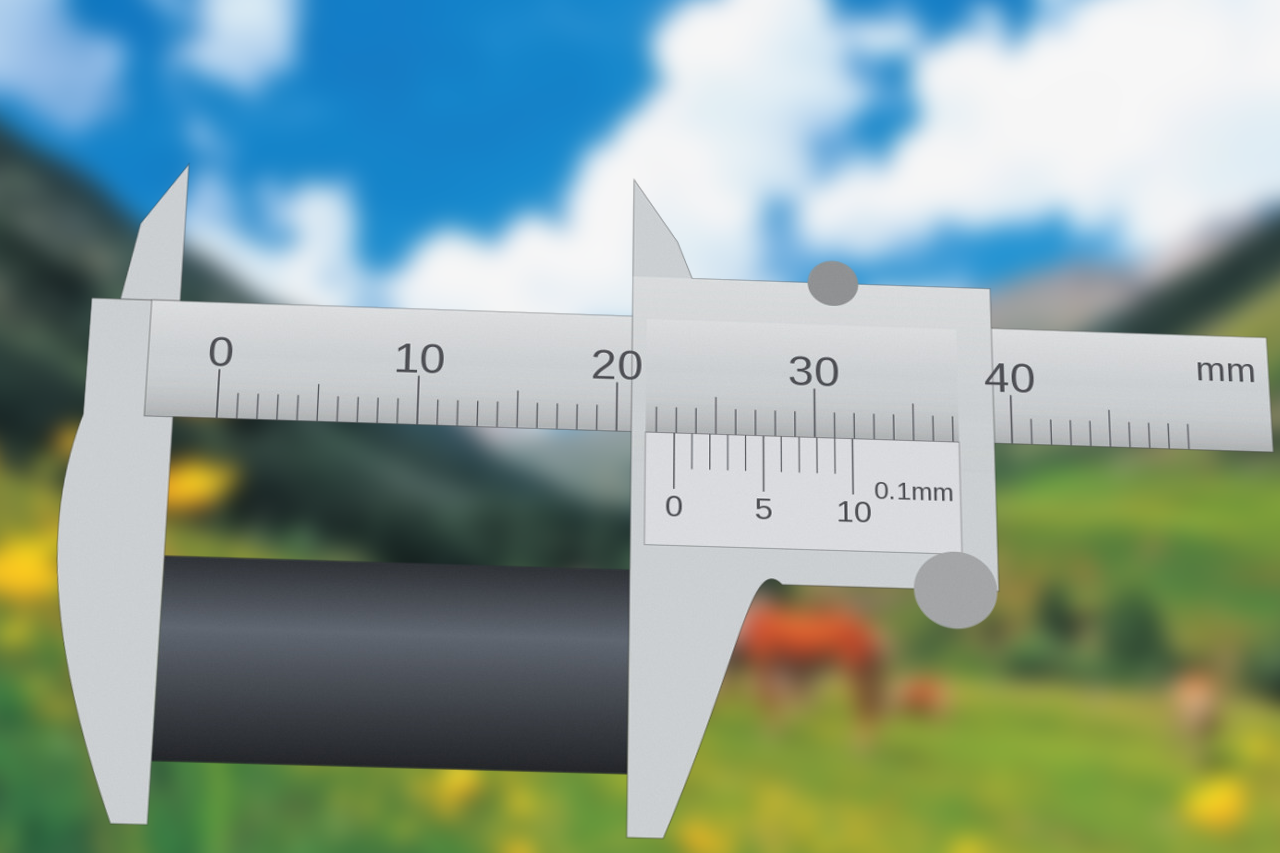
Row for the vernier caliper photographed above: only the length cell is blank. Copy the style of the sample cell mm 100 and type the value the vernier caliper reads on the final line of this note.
mm 22.9
